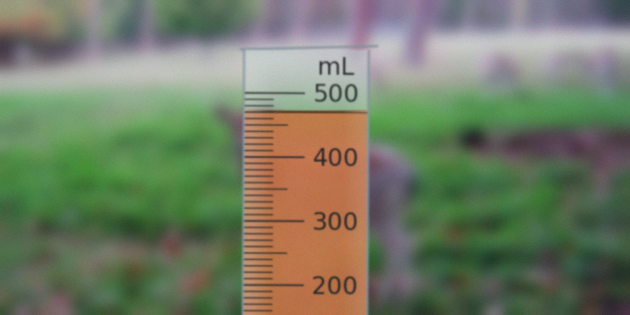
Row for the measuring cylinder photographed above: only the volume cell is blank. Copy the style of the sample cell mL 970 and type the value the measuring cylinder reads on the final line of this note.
mL 470
